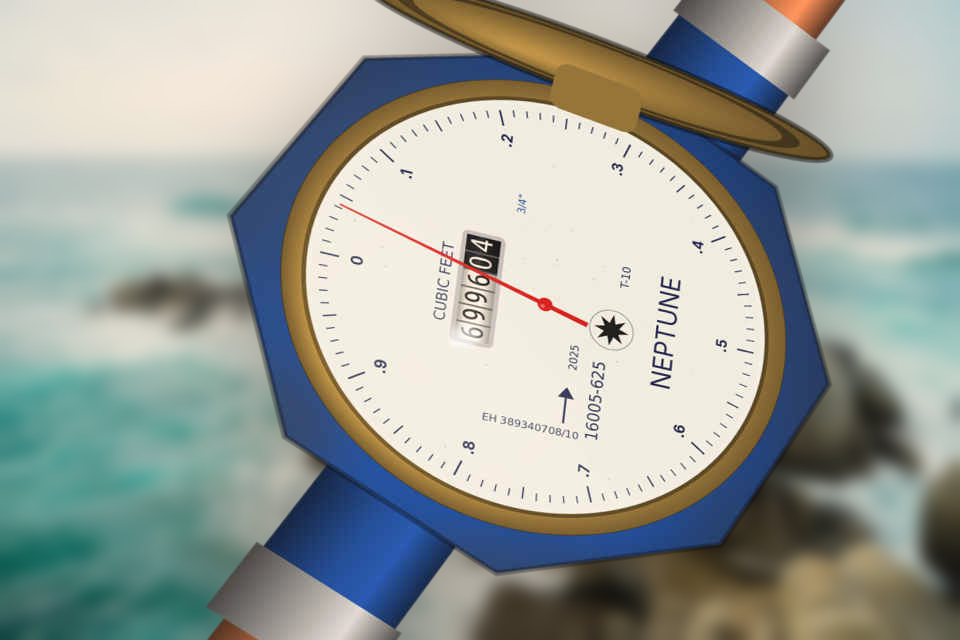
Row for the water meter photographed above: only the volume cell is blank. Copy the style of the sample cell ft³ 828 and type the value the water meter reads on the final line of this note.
ft³ 699604.04
